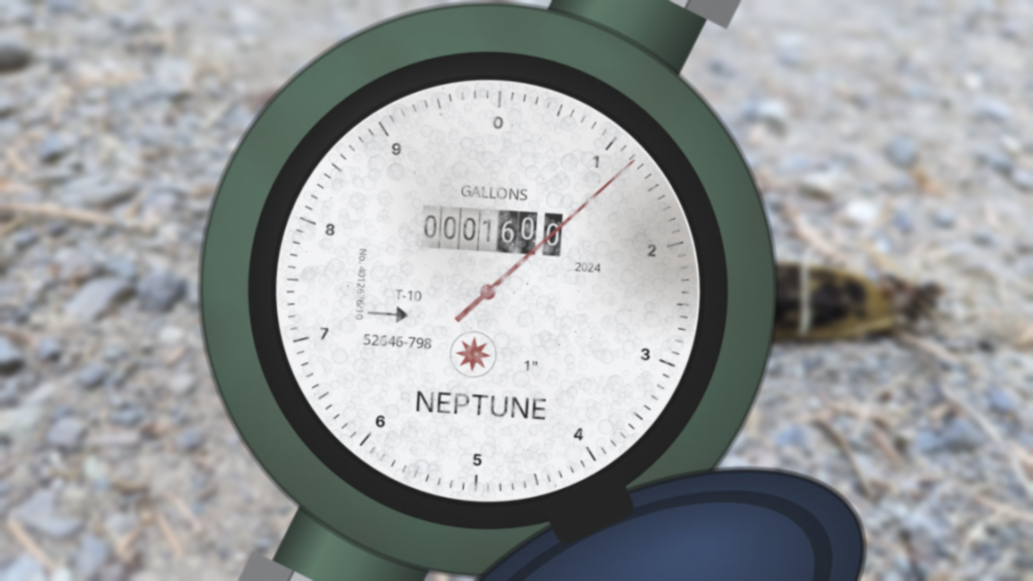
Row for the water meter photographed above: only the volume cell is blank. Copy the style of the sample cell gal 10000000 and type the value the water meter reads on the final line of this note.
gal 1601.2
